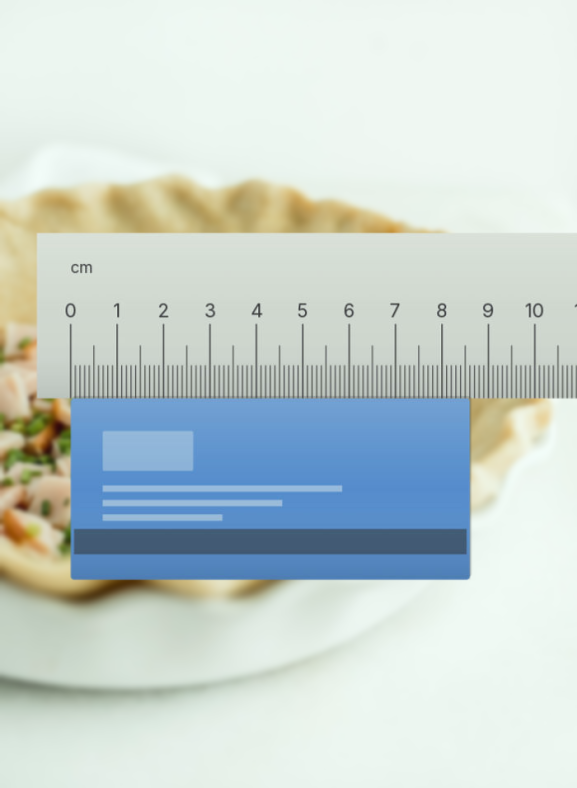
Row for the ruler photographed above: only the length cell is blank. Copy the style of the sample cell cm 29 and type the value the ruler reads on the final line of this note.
cm 8.6
